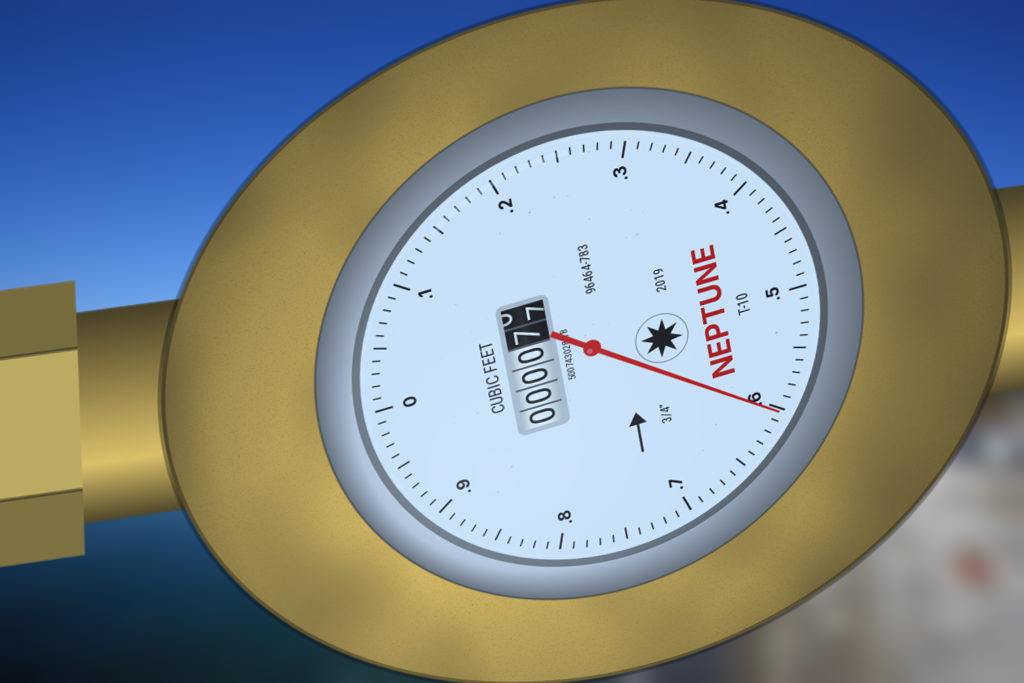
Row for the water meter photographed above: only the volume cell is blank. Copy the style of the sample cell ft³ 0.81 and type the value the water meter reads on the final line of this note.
ft³ 76.60
